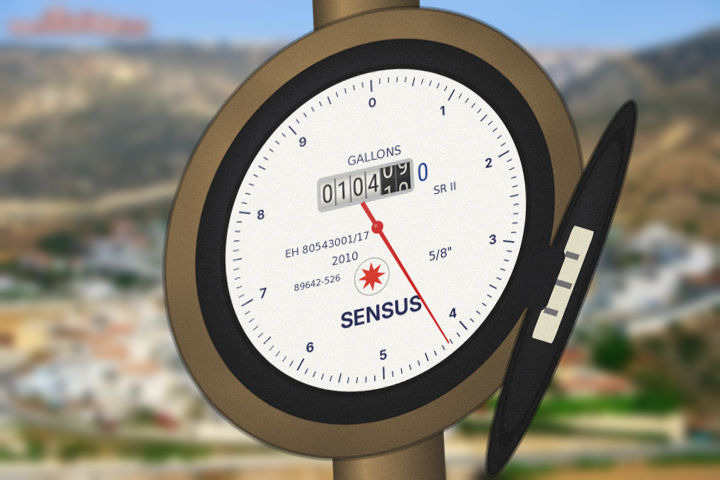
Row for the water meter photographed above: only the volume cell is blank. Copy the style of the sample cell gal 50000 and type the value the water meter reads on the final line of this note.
gal 104094.2
